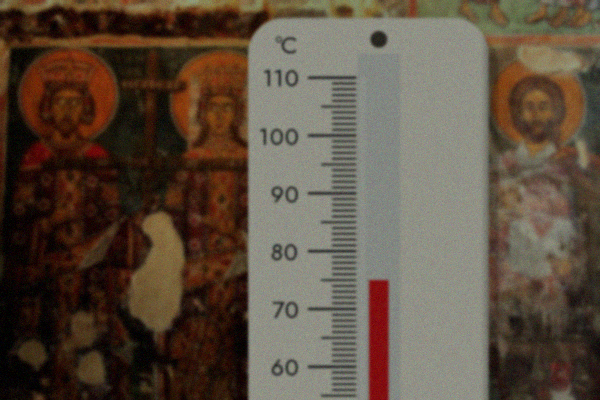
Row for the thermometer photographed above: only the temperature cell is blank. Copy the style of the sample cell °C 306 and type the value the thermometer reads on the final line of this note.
°C 75
